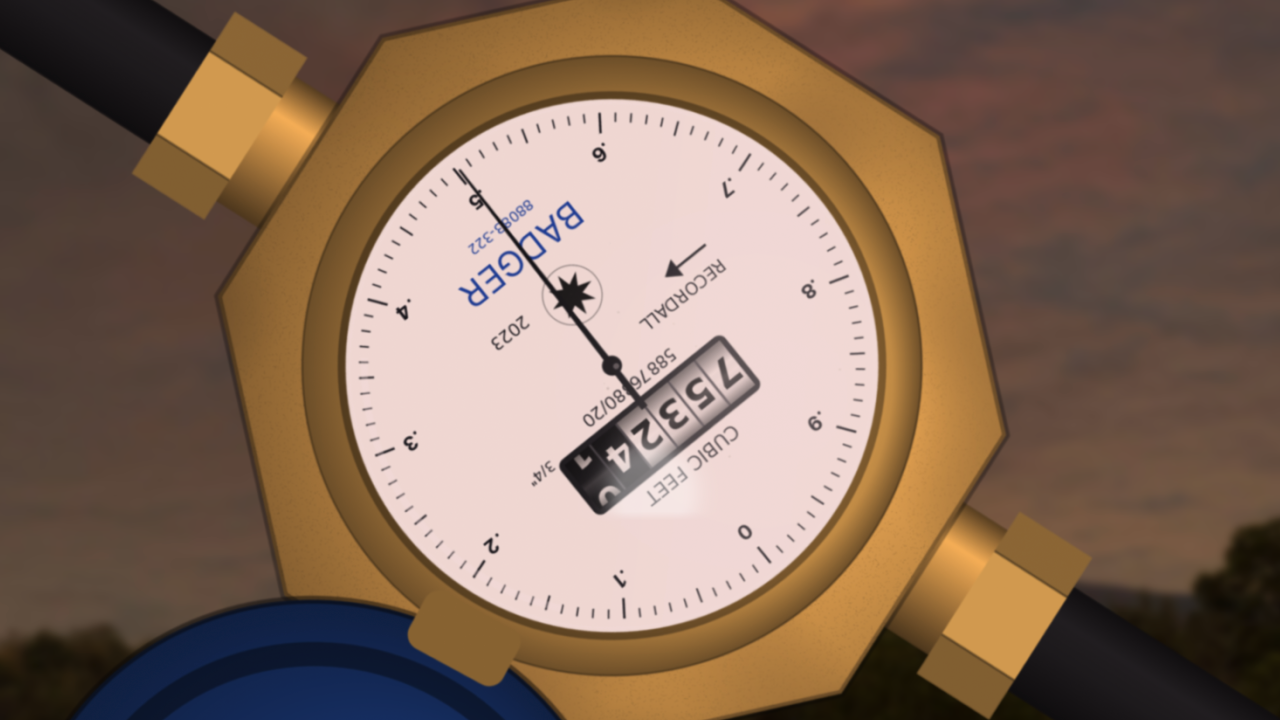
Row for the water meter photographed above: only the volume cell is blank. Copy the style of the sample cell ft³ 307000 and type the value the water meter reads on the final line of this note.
ft³ 753240.50
